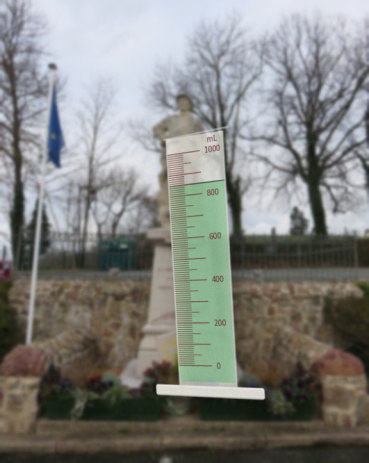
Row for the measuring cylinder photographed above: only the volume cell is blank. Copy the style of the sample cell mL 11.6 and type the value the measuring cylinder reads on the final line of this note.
mL 850
